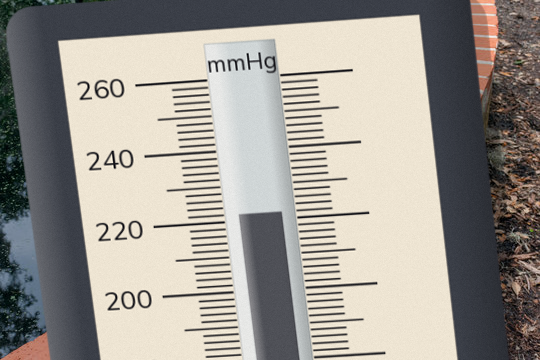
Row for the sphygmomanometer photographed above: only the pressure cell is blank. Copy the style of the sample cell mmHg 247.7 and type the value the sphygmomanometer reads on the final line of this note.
mmHg 222
